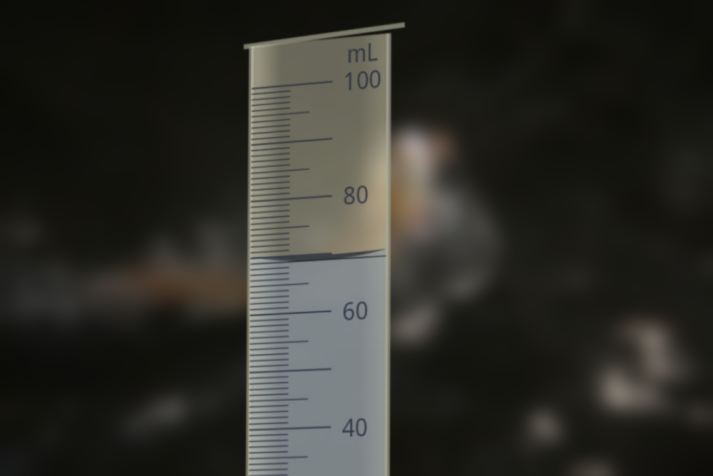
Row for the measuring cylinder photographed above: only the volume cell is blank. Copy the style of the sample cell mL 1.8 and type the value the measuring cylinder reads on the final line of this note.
mL 69
